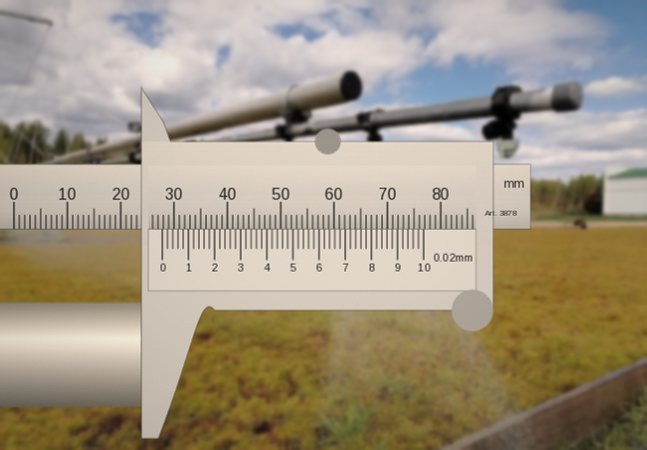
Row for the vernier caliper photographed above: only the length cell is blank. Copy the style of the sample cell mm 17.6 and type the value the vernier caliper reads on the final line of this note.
mm 27.8
